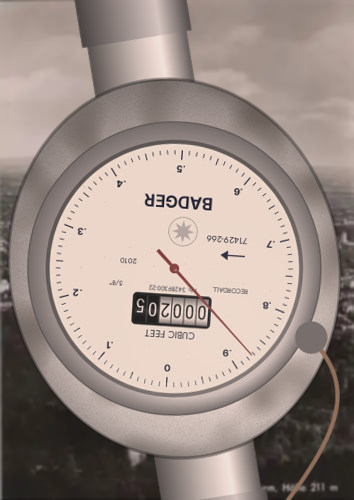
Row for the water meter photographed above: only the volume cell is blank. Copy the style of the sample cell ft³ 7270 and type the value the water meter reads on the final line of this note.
ft³ 204.87
